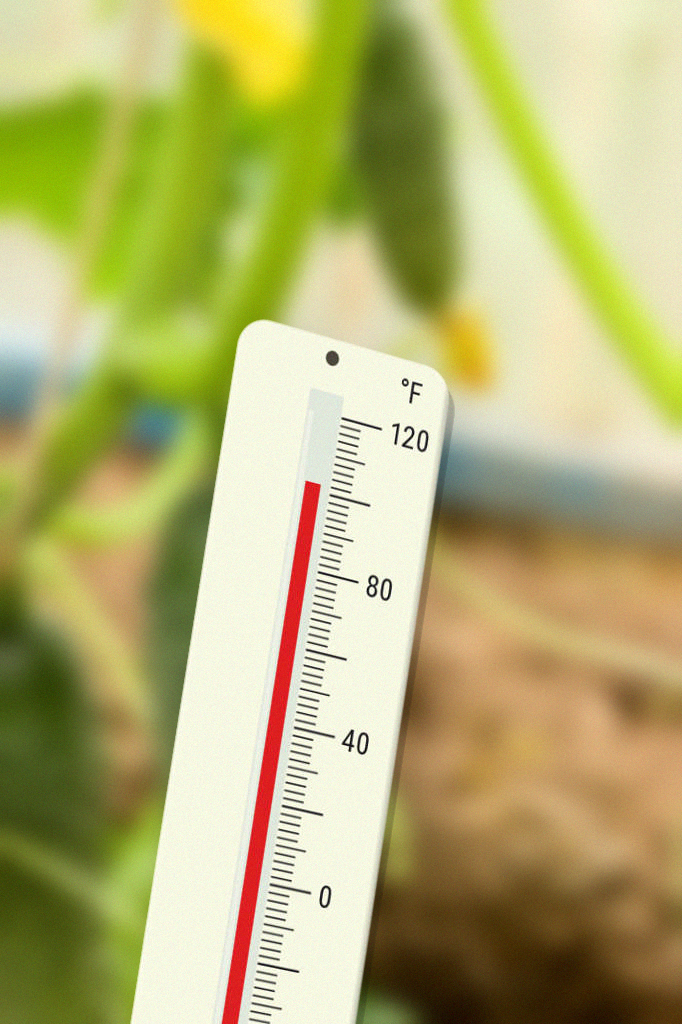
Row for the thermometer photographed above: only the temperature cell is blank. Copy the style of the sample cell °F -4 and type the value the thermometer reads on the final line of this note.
°F 102
